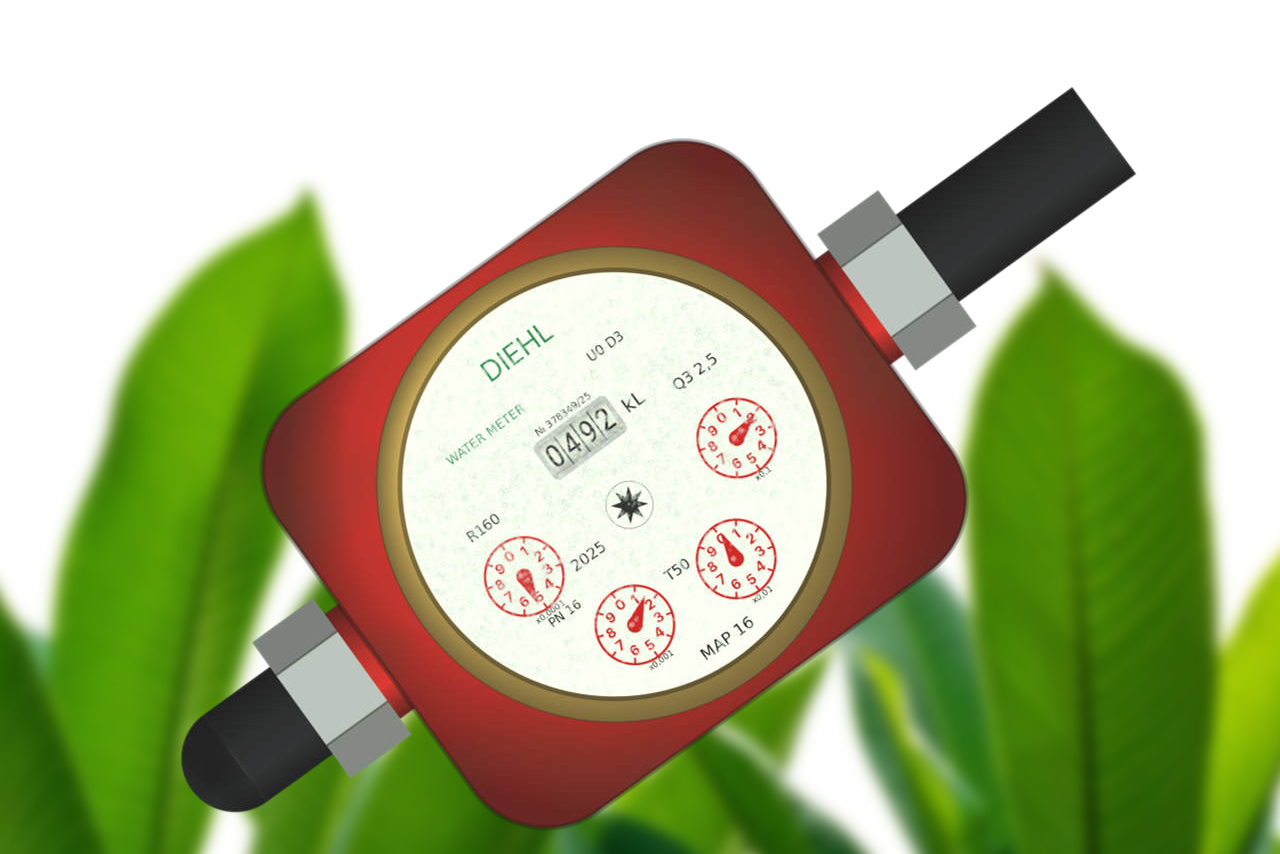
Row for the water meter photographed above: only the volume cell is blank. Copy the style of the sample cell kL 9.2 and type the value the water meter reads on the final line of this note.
kL 492.2015
